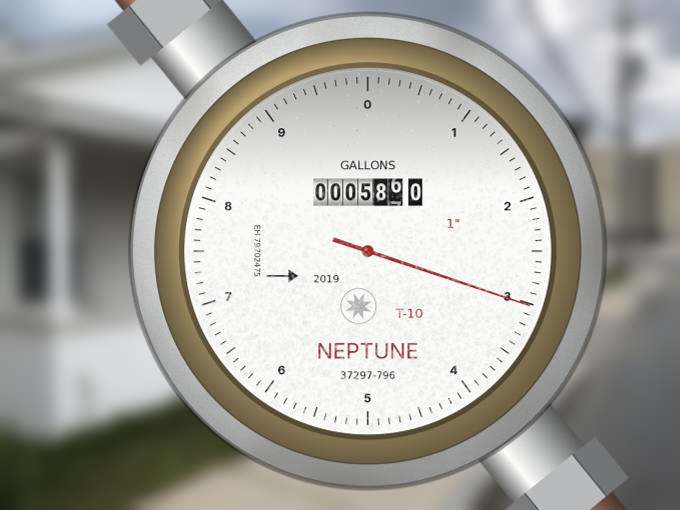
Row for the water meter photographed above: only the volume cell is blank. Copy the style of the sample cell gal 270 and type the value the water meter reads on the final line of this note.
gal 5863.0
